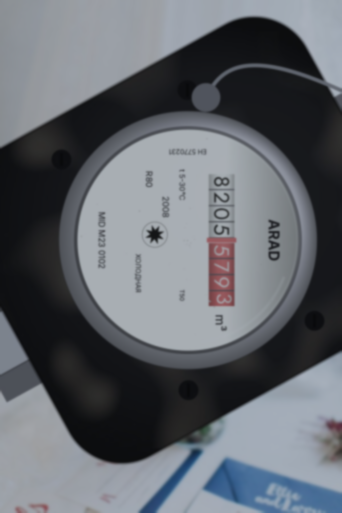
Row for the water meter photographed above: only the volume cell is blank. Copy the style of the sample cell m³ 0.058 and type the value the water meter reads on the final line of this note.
m³ 8205.5793
